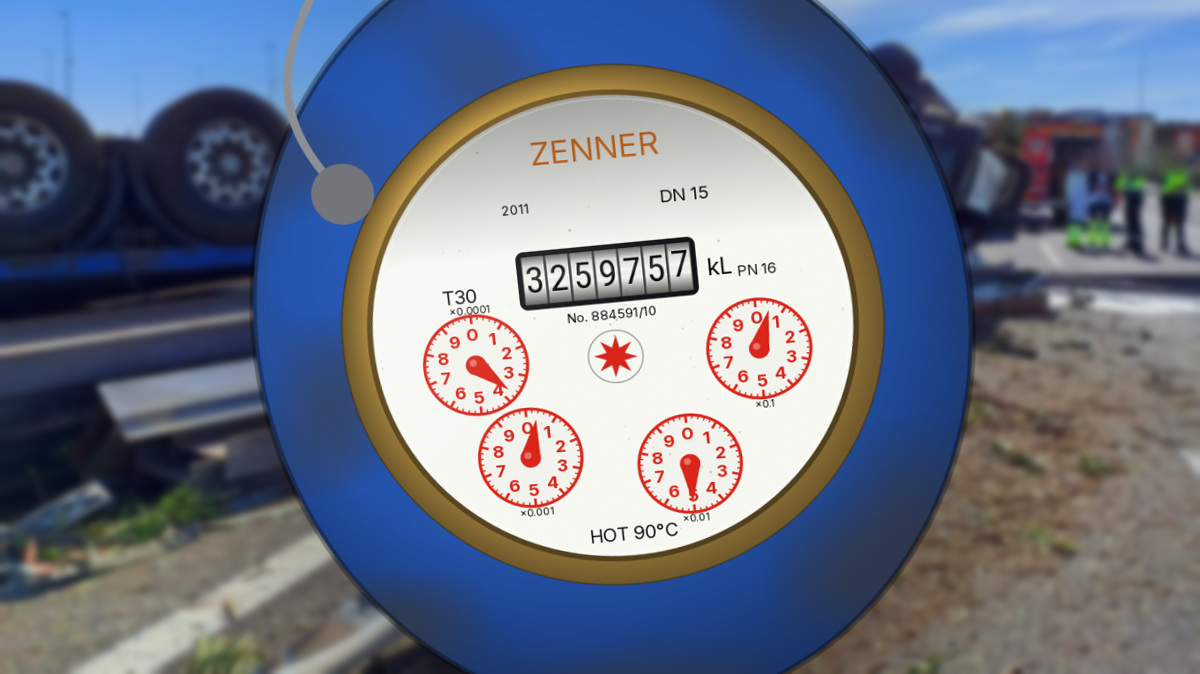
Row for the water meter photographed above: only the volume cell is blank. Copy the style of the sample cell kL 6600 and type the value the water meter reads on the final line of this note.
kL 3259757.0503
